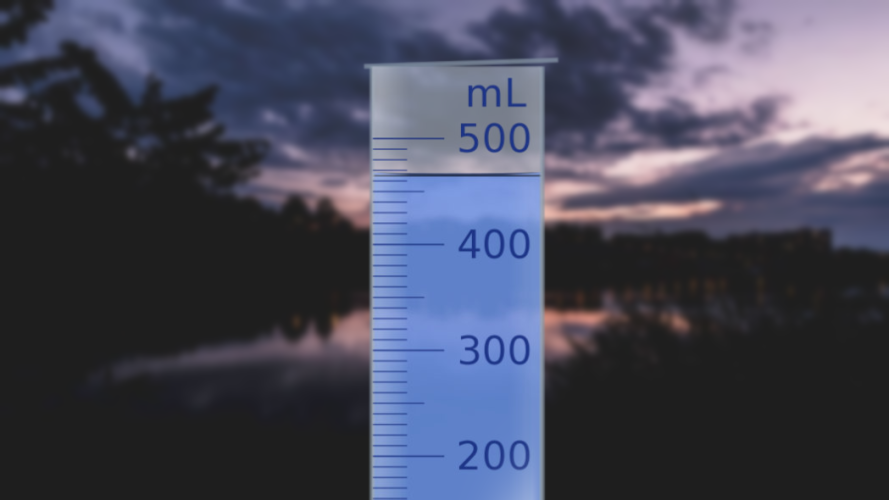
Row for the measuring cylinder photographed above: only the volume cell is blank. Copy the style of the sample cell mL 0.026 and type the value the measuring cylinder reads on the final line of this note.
mL 465
